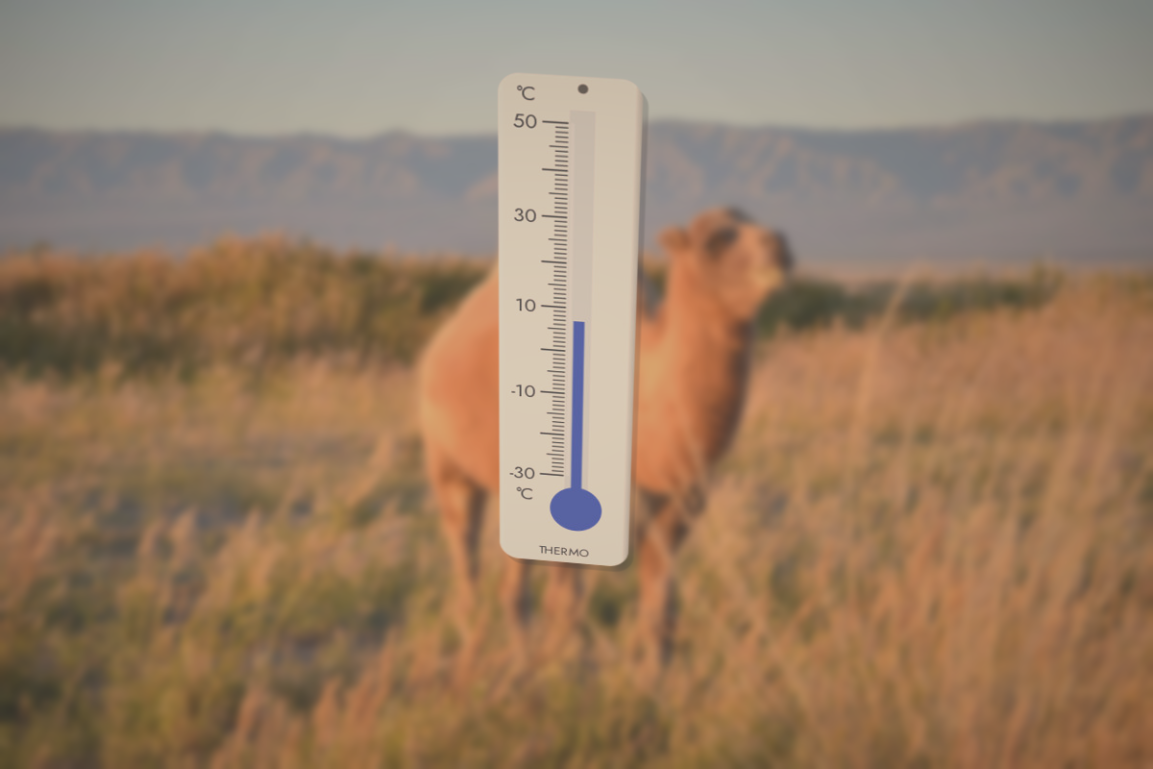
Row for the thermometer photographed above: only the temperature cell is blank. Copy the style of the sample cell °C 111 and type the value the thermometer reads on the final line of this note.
°C 7
